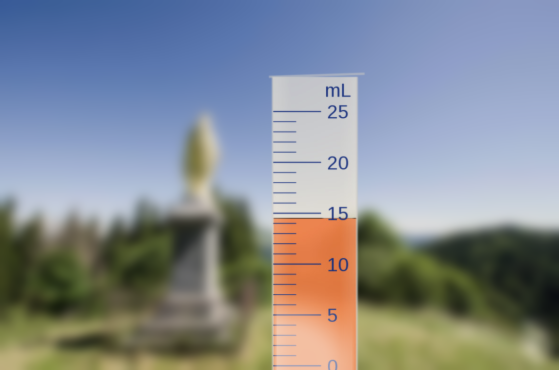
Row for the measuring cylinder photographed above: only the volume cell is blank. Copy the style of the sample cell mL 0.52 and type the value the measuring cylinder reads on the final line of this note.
mL 14.5
